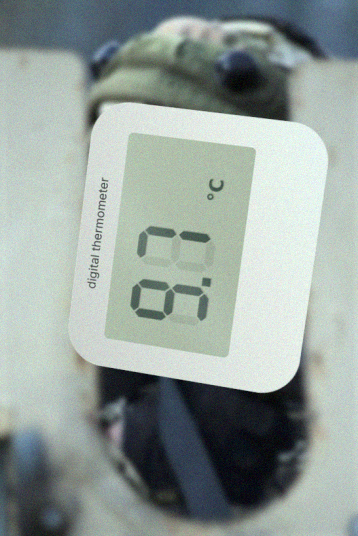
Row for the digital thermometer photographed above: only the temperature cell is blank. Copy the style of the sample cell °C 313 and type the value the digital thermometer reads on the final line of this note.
°C 9.7
